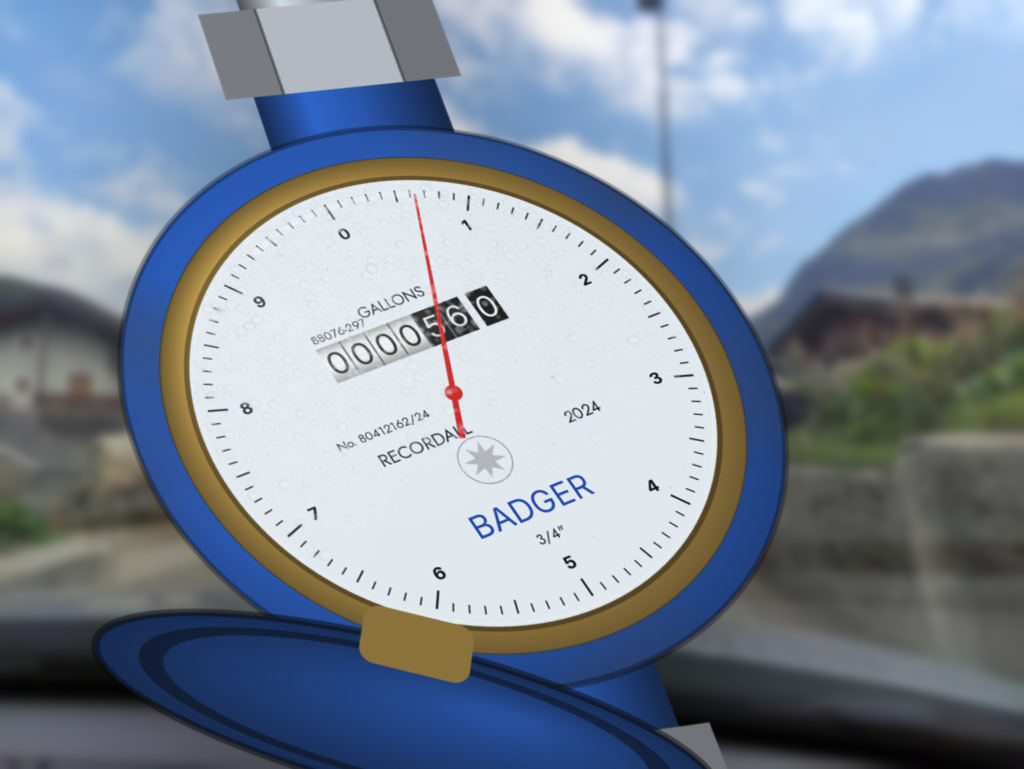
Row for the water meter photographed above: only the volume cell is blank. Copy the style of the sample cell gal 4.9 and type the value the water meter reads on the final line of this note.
gal 560.6
